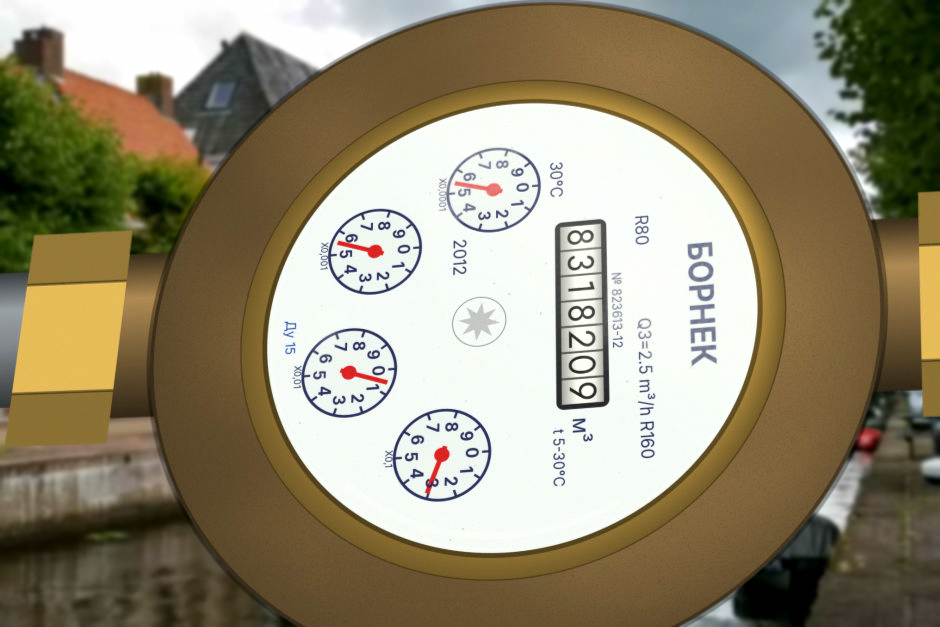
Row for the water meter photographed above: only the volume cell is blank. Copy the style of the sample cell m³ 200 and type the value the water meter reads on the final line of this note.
m³ 8318209.3055
